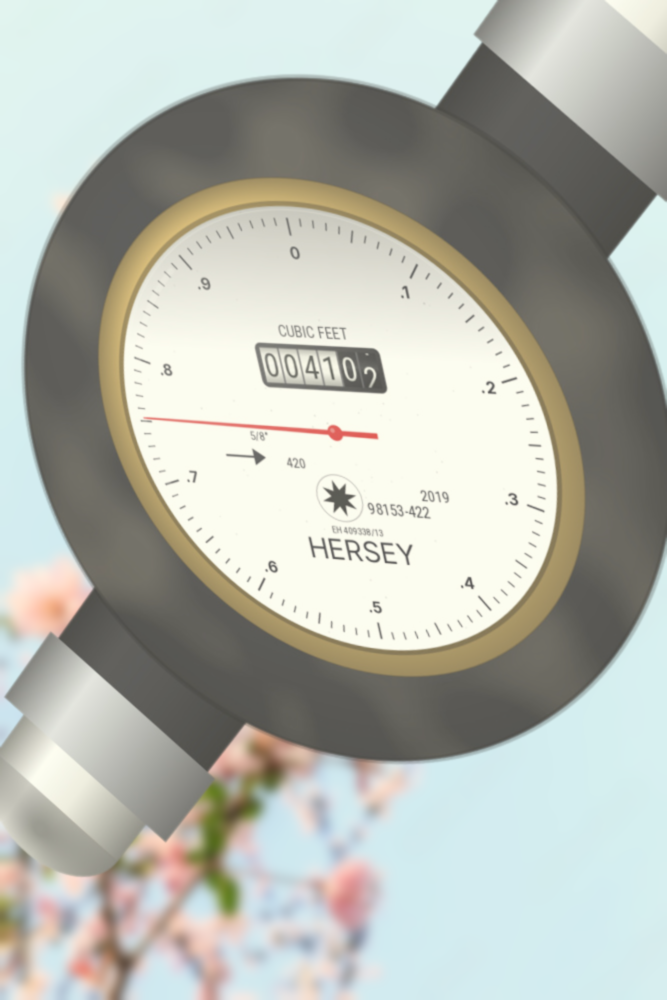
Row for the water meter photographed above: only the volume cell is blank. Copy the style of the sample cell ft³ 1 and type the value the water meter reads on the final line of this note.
ft³ 4101.75
